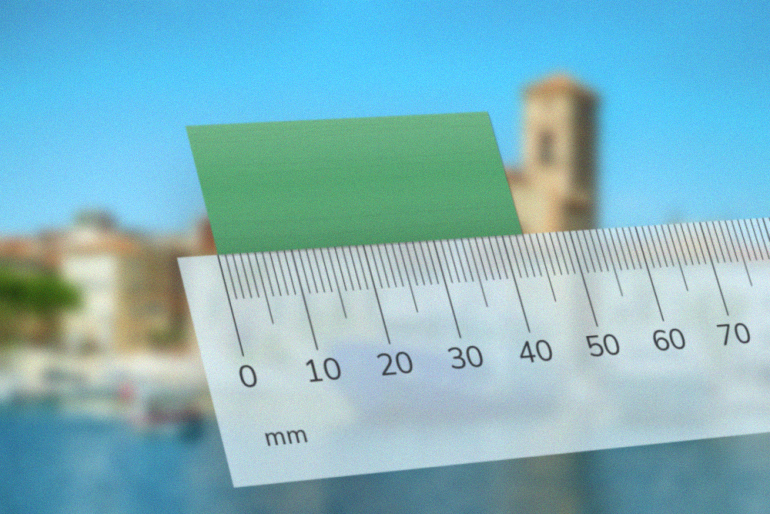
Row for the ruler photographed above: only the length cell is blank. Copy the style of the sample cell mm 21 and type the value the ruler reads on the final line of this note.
mm 43
